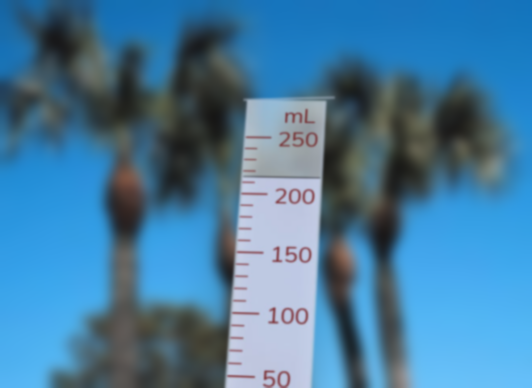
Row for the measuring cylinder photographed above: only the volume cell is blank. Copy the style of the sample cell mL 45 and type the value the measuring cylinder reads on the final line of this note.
mL 215
